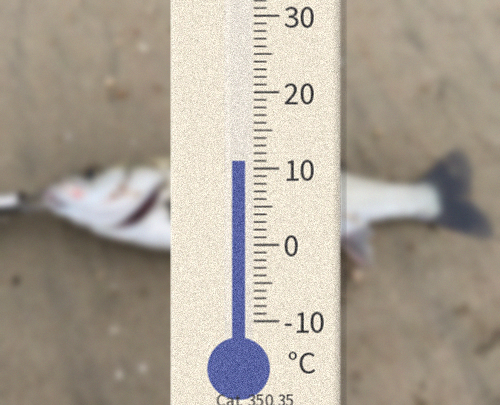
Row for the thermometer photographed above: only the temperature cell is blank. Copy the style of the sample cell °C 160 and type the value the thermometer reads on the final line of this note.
°C 11
